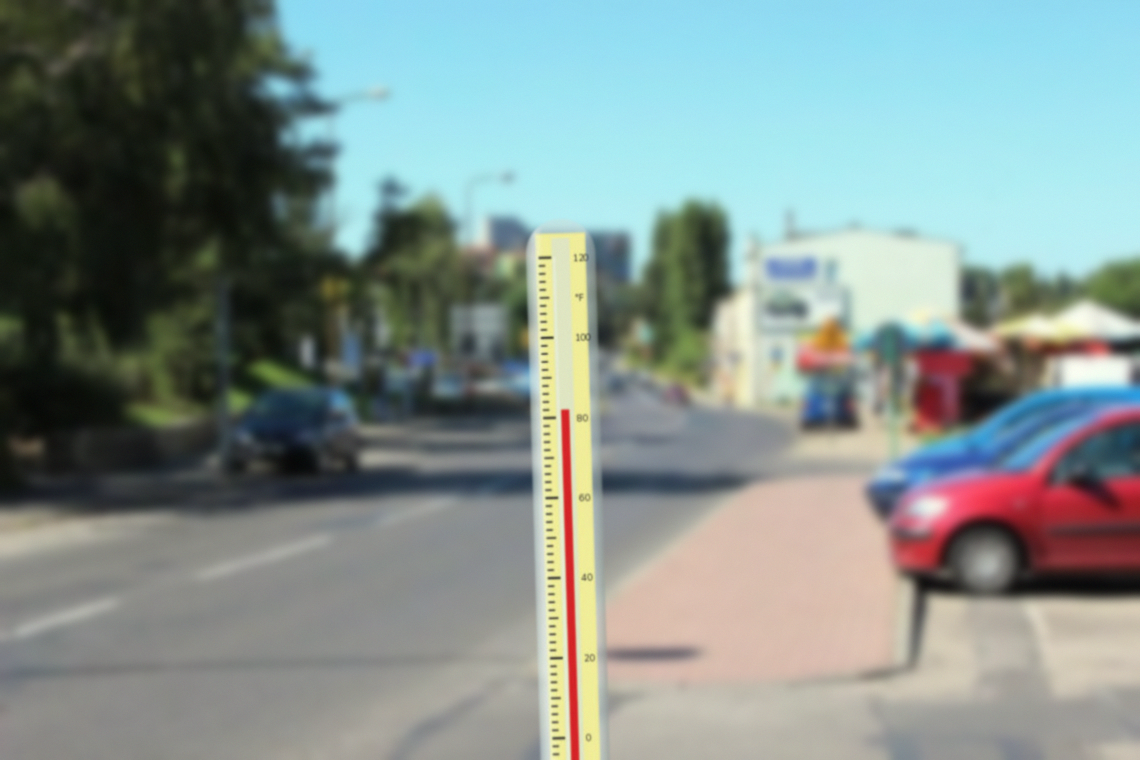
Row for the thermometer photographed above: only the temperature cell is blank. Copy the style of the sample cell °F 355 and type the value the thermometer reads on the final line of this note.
°F 82
